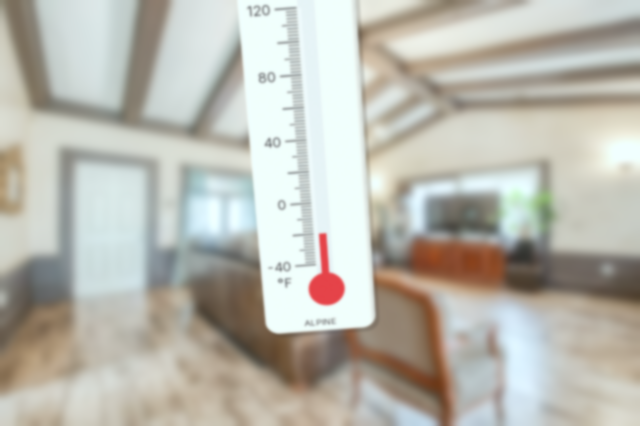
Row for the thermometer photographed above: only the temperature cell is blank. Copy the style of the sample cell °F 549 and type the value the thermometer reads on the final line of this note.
°F -20
